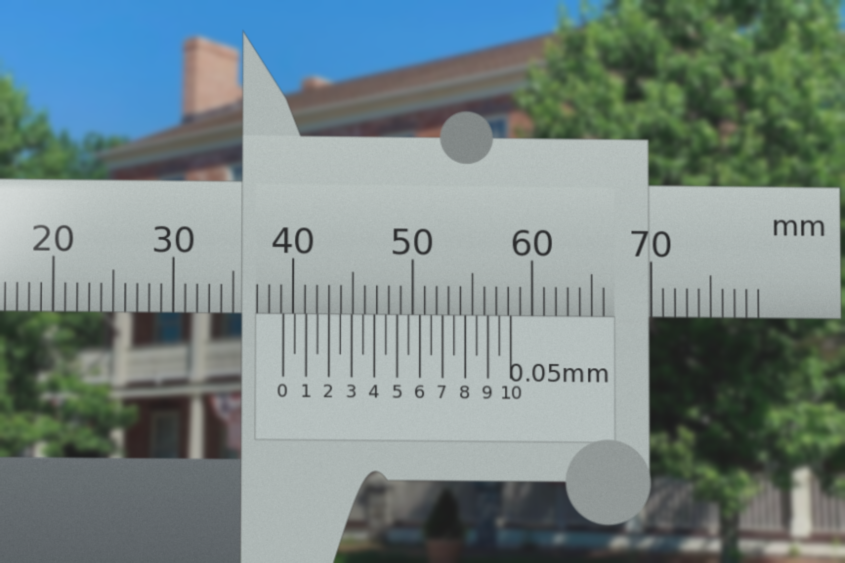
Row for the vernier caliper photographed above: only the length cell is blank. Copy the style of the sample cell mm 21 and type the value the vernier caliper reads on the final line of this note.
mm 39.2
